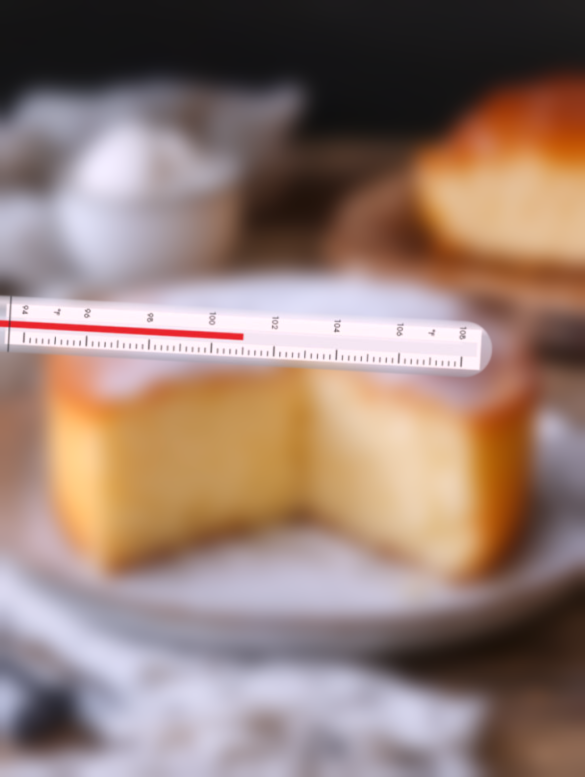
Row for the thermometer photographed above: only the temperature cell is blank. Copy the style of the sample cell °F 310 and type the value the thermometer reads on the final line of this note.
°F 101
